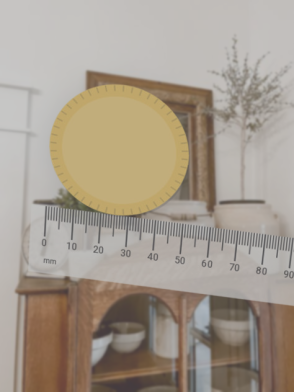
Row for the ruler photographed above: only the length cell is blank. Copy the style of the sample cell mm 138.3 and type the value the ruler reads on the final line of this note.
mm 50
